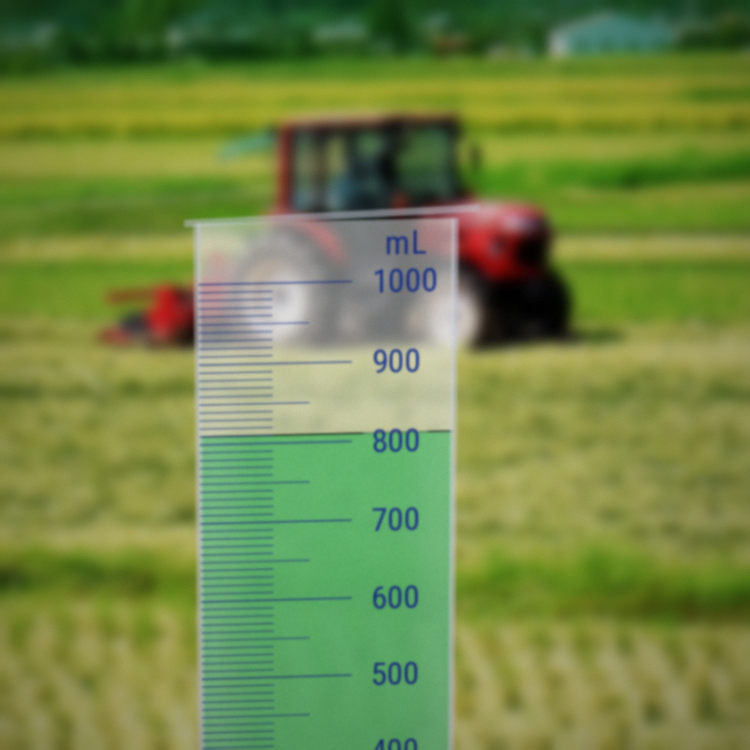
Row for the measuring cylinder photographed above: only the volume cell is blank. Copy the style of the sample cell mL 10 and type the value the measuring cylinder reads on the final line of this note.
mL 810
